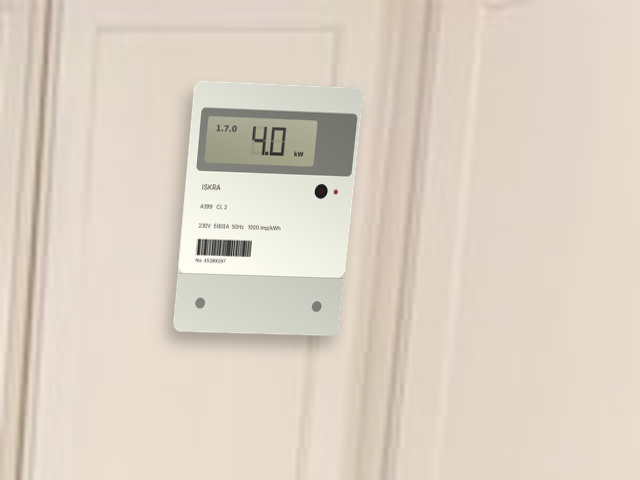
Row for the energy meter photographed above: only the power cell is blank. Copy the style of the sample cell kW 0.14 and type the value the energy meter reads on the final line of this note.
kW 4.0
